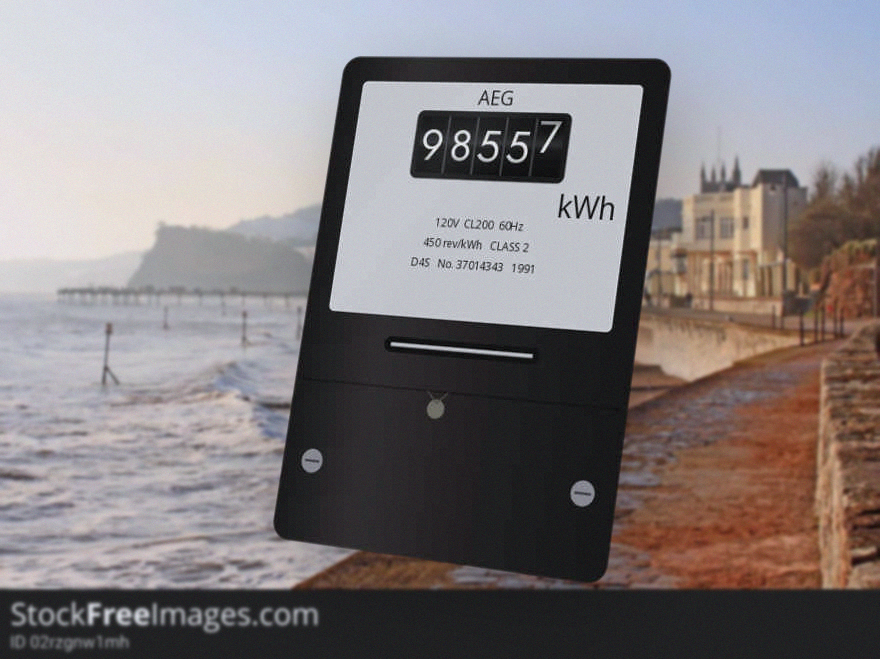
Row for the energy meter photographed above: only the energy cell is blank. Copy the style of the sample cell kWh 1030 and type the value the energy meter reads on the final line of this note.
kWh 98557
